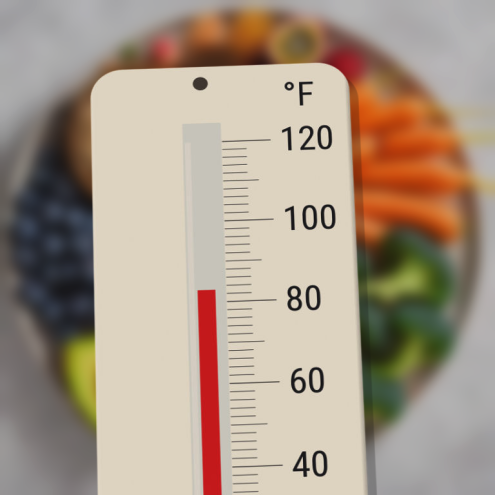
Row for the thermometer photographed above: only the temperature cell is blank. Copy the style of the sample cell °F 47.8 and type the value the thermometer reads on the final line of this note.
°F 83
